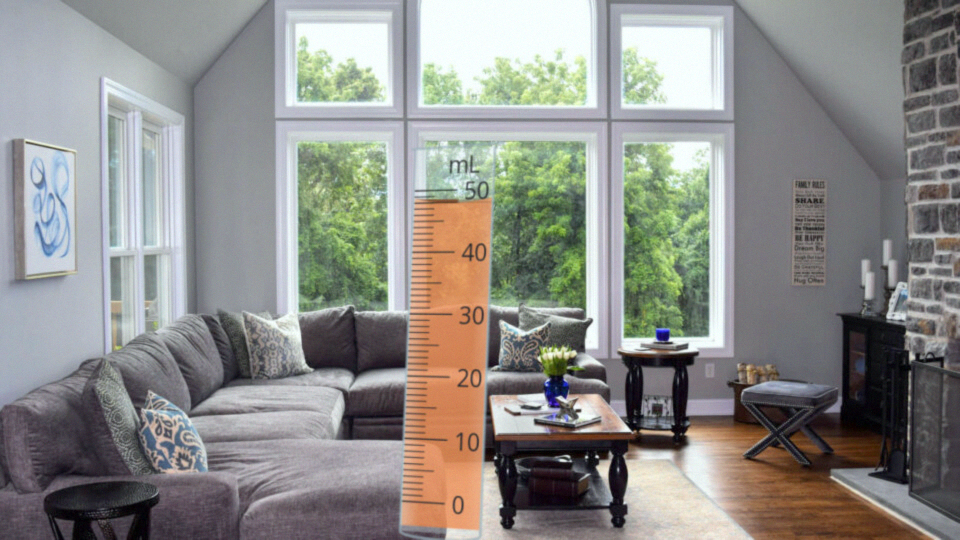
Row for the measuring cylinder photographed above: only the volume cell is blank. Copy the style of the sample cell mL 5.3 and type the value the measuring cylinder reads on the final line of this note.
mL 48
